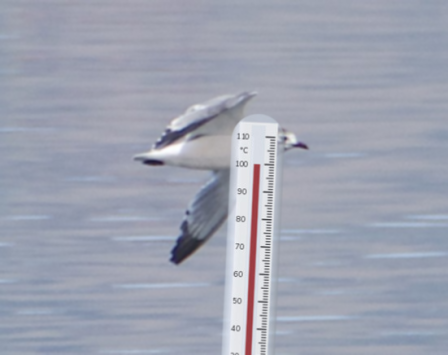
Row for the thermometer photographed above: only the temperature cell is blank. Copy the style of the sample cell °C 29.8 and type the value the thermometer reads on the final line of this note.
°C 100
